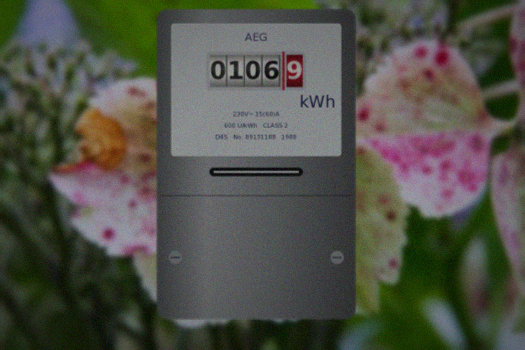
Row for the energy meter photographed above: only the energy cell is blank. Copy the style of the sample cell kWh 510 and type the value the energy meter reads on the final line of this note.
kWh 106.9
